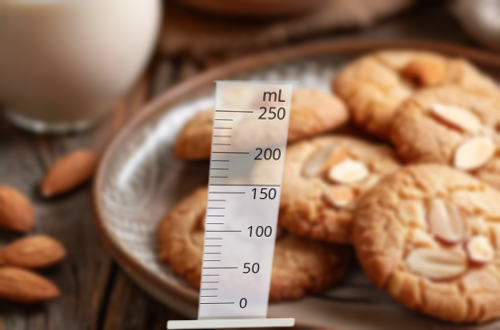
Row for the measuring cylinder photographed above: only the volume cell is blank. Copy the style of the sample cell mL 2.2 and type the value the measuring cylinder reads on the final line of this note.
mL 160
